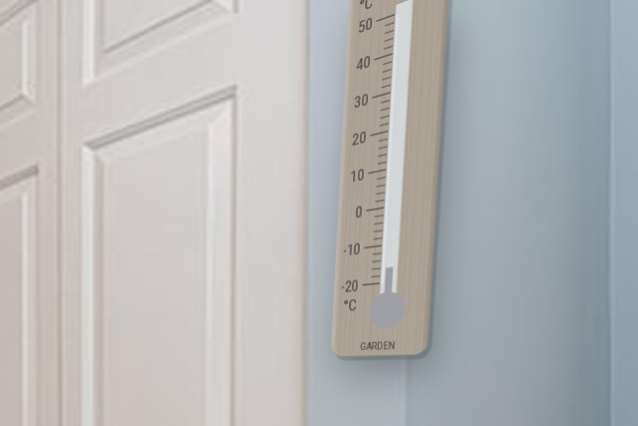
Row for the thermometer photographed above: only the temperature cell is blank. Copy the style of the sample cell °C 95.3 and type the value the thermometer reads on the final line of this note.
°C -16
